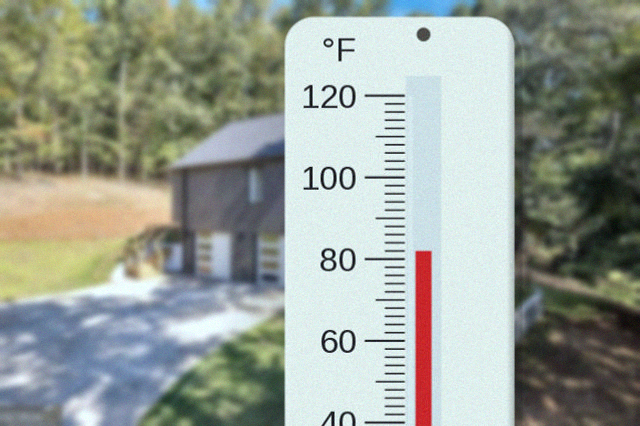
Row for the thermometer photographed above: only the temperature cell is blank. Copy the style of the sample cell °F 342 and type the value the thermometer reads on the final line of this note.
°F 82
